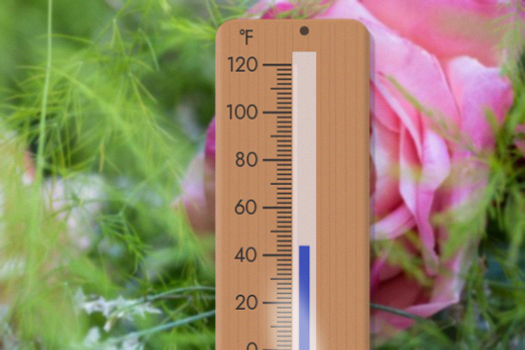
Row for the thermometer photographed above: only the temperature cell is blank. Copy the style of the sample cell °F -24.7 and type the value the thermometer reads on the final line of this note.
°F 44
